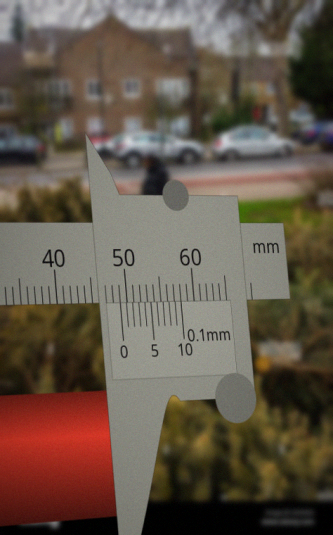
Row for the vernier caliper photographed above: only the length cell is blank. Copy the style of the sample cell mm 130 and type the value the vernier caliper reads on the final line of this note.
mm 49.0
